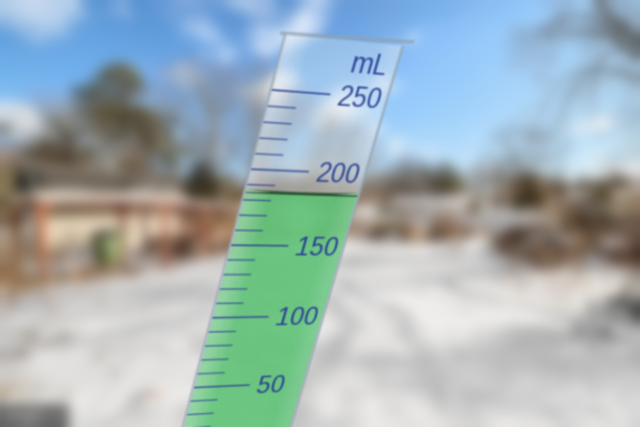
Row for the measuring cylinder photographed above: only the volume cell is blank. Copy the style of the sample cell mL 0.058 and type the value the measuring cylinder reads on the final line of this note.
mL 185
